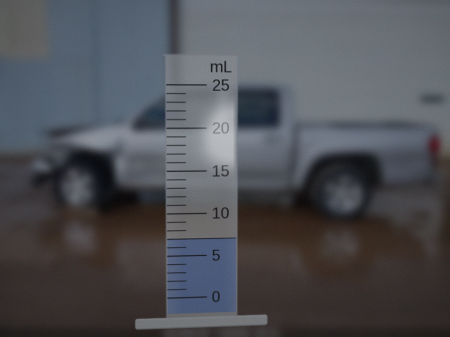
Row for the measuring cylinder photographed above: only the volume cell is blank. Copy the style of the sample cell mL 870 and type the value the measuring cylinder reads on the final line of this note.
mL 7
